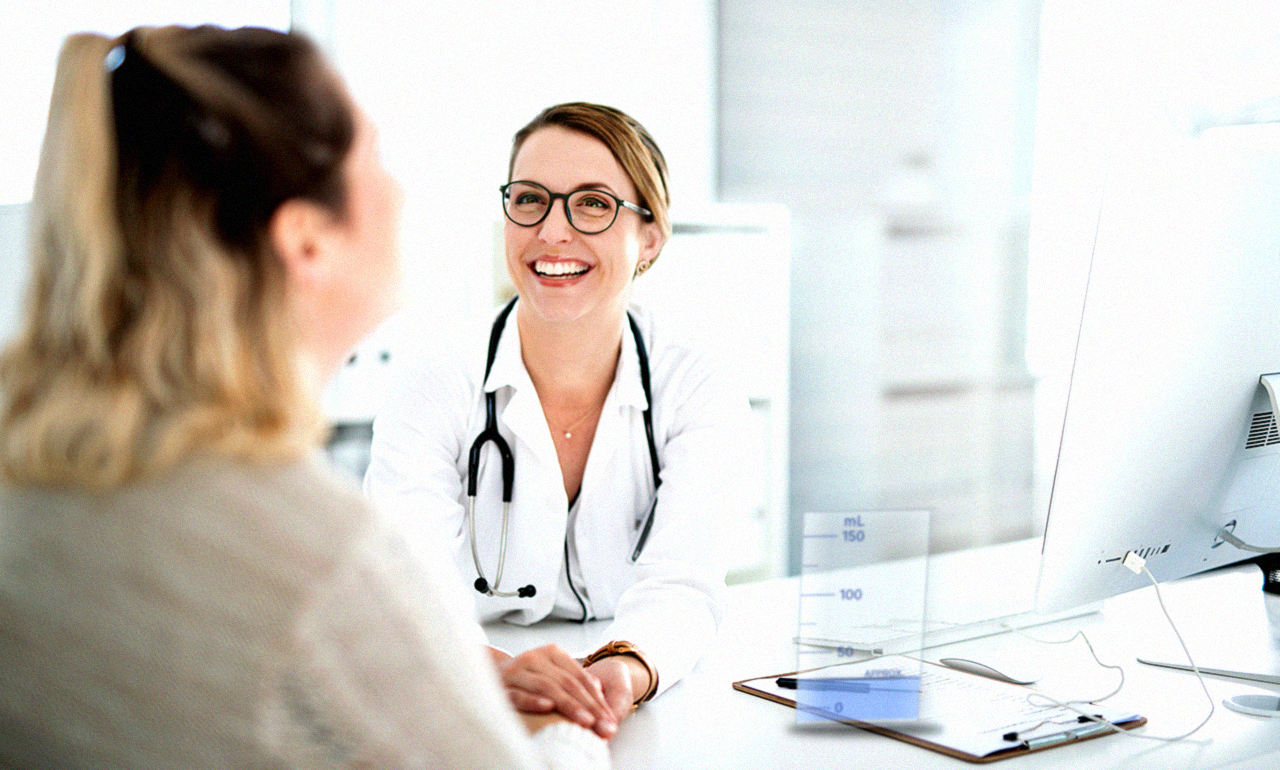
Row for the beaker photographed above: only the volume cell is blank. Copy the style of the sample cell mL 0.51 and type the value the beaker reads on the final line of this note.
mL 25
